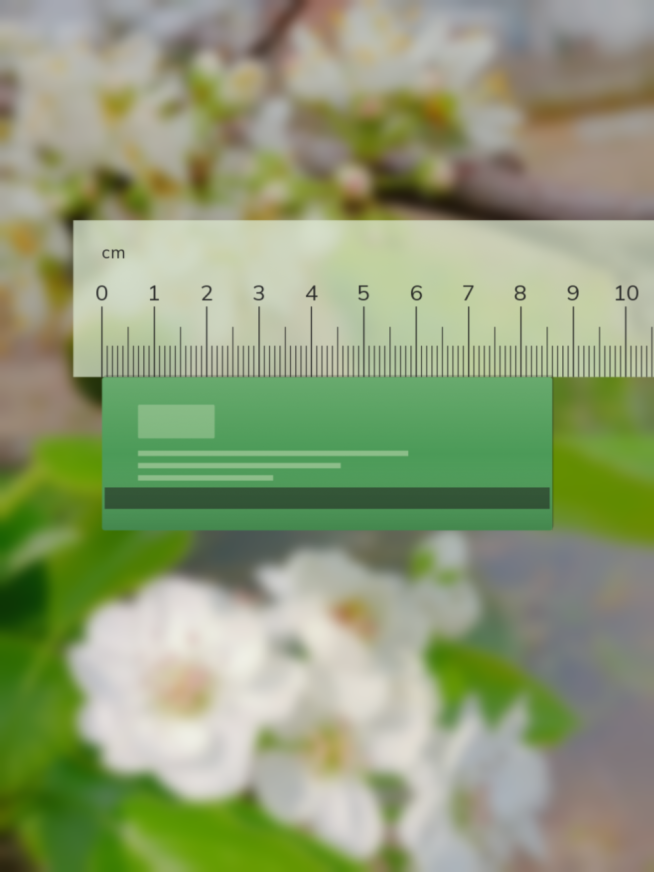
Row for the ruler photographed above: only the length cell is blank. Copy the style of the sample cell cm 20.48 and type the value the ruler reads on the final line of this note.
cm 8.6
